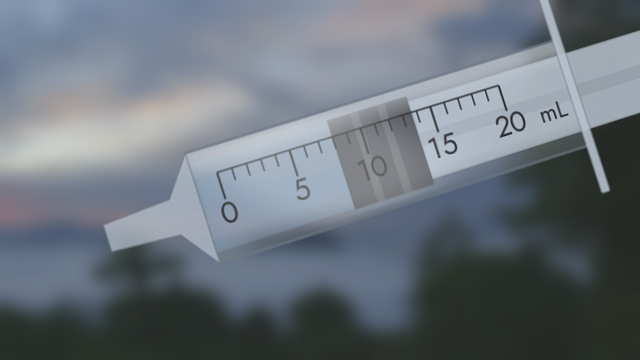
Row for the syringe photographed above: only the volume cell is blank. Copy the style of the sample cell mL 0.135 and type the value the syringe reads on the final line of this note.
mL 8
